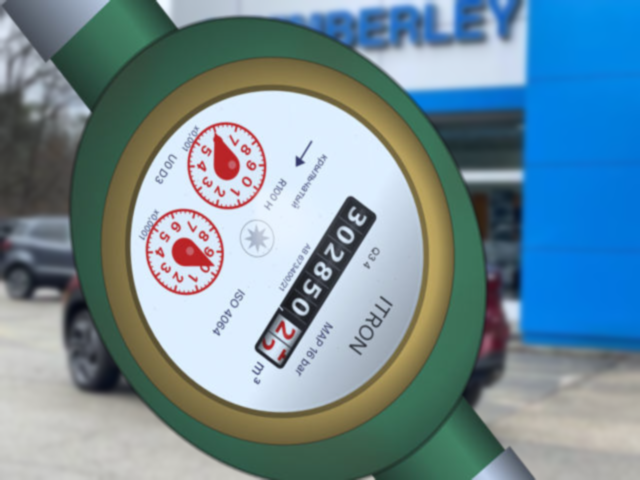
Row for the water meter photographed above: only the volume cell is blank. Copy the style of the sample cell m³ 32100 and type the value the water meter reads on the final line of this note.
m³ 302850.2159
